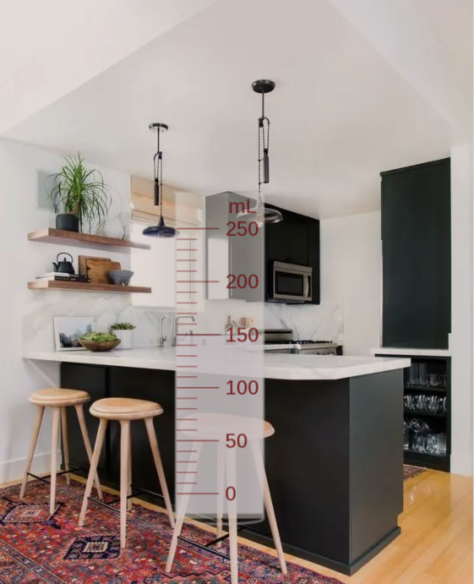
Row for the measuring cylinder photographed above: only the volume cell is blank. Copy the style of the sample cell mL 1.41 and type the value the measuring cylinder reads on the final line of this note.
mL 150
